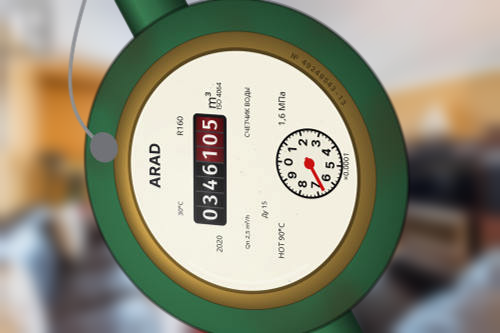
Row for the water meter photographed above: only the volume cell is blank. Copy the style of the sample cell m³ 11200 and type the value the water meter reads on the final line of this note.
m³ 346.1056
